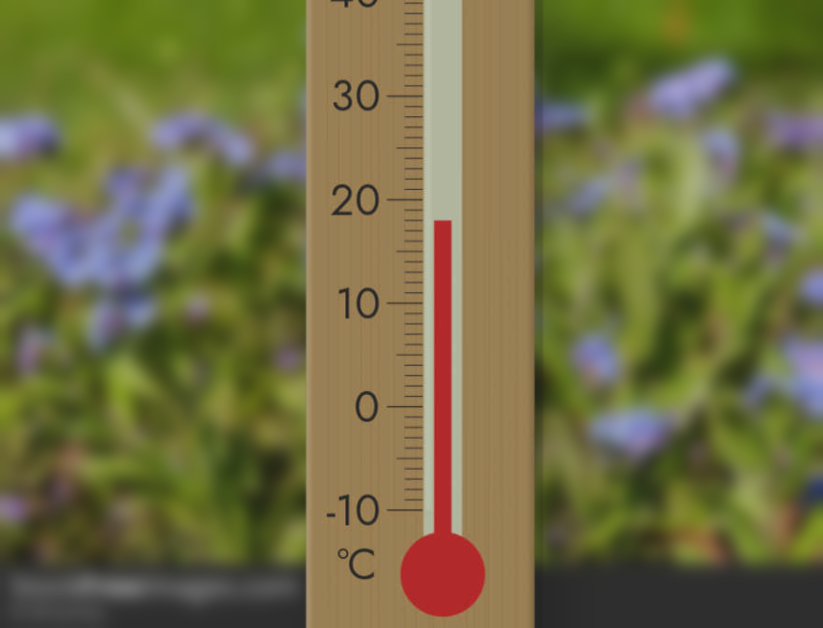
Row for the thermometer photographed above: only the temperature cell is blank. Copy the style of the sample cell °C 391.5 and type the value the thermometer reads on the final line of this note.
°C 18
